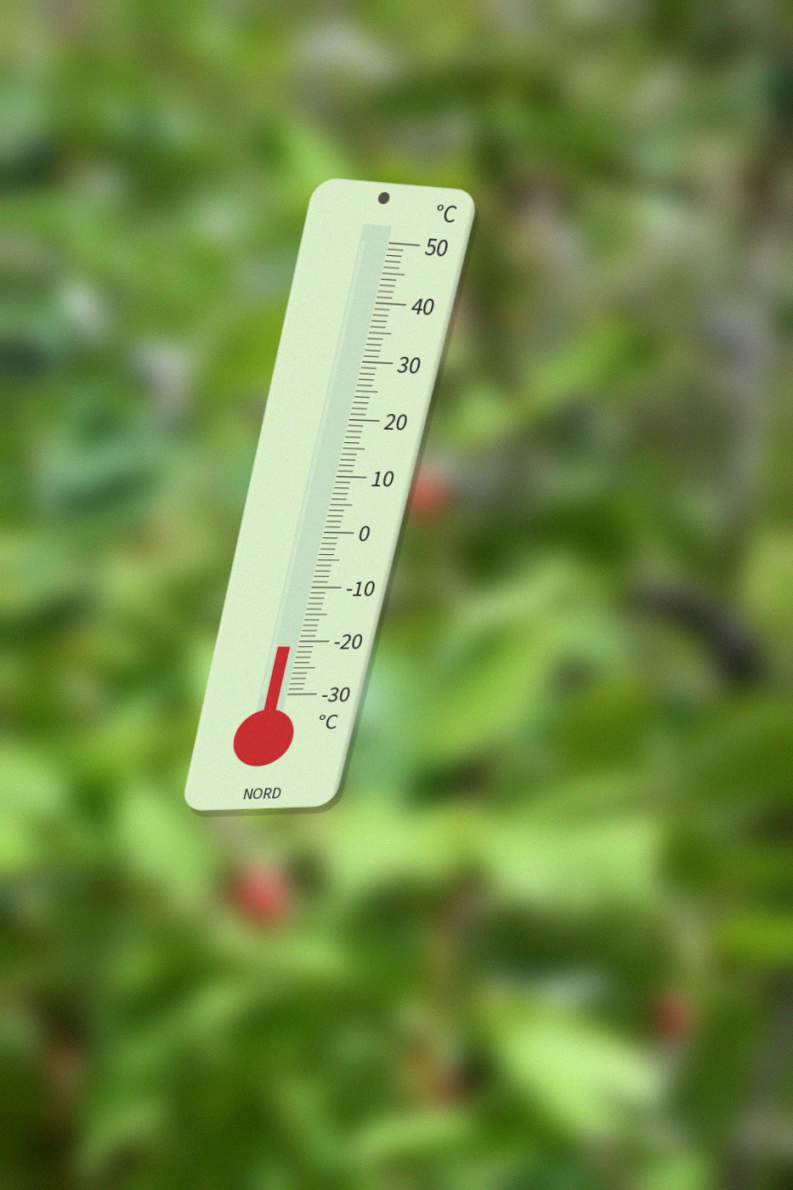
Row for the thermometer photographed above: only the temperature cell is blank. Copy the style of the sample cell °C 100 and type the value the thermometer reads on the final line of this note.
°C -21
